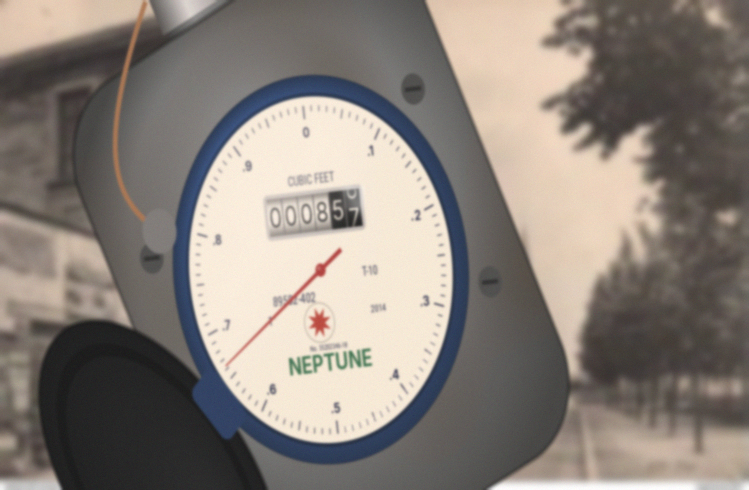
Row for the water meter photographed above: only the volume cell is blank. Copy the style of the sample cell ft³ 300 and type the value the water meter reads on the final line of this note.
ft³ 856.66
